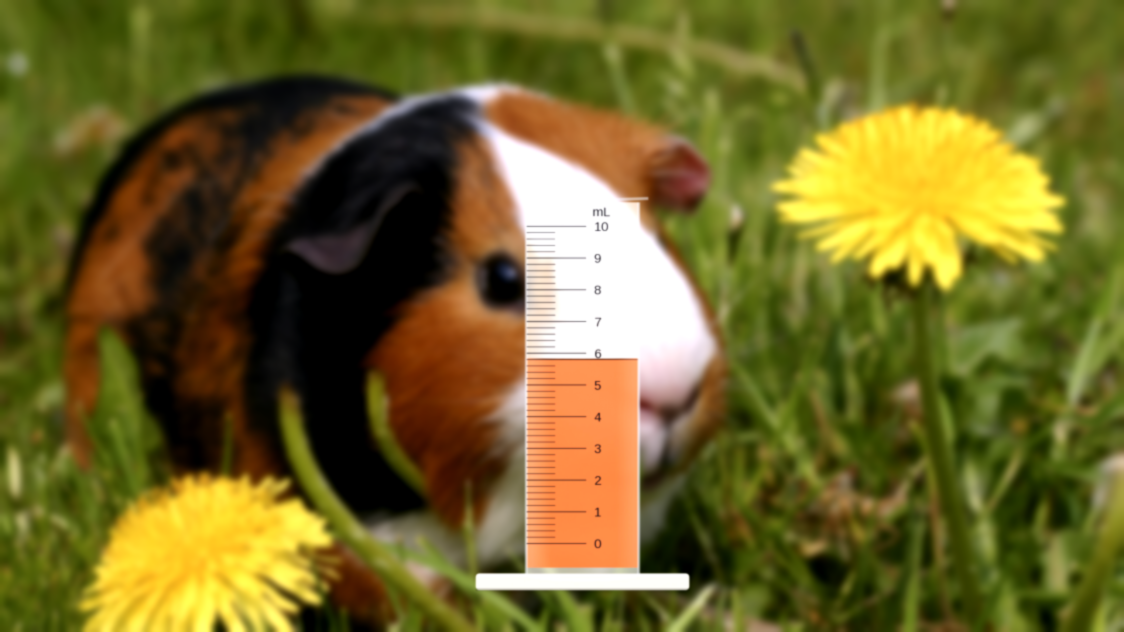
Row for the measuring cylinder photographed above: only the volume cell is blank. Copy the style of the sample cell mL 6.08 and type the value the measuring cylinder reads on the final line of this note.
mL 5.8
